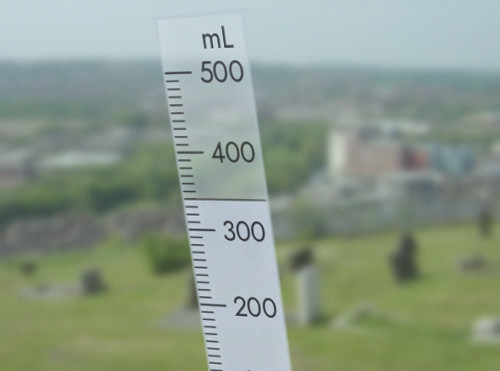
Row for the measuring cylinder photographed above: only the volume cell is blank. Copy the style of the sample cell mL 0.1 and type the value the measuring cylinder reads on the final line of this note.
mL 340
